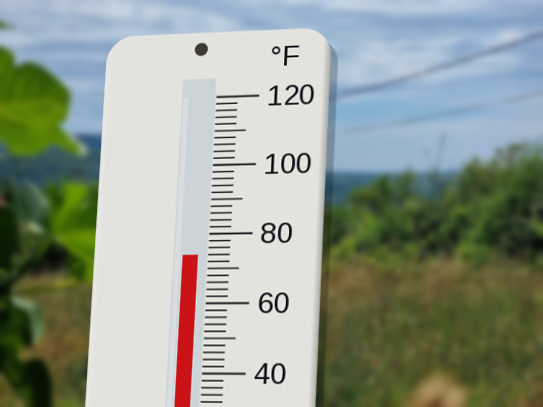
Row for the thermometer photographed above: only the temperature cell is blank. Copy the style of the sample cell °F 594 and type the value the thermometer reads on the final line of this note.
°F 74
